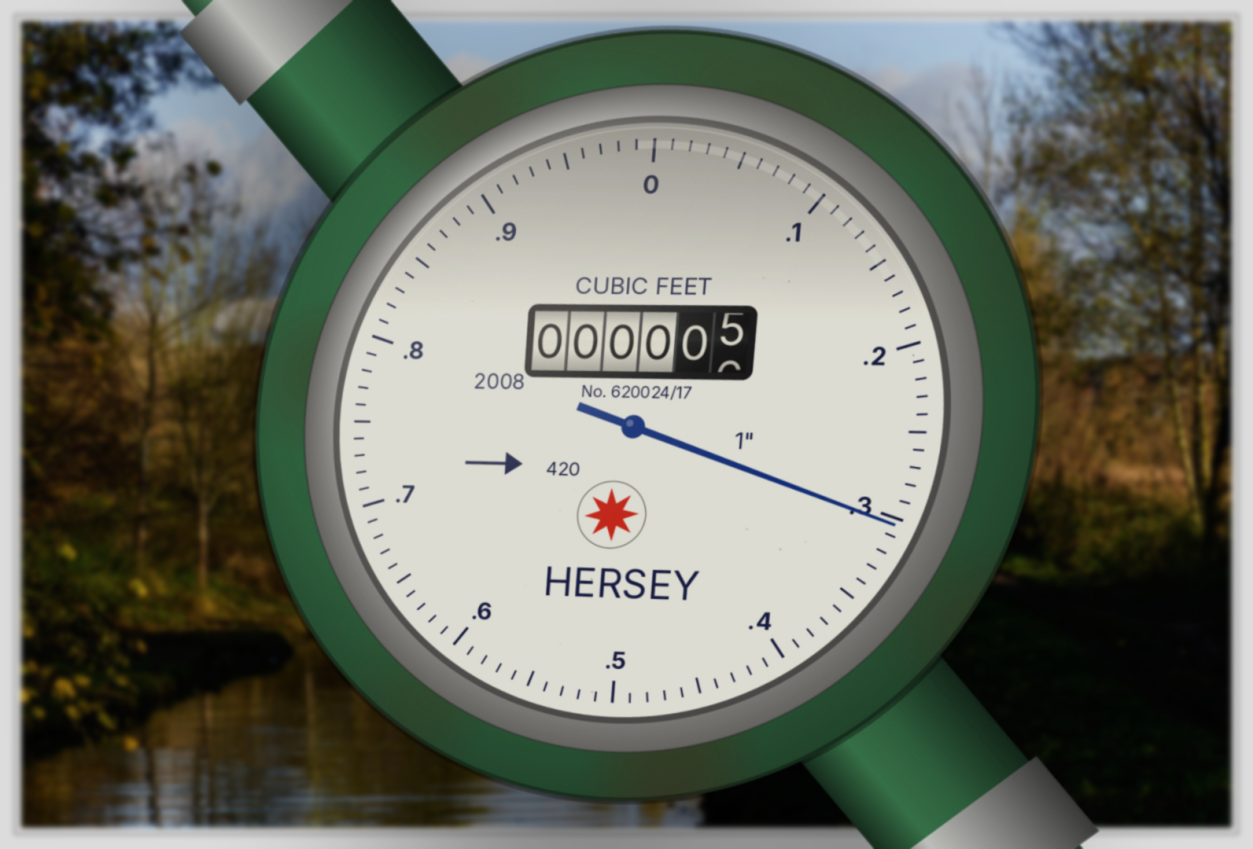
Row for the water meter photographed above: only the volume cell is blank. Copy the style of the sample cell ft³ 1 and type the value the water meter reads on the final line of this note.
ft³ 5.30
